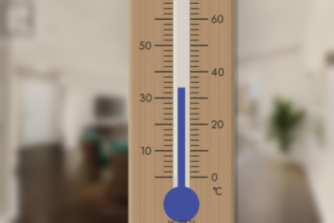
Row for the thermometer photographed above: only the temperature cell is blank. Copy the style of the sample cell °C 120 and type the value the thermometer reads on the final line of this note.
°C 34
